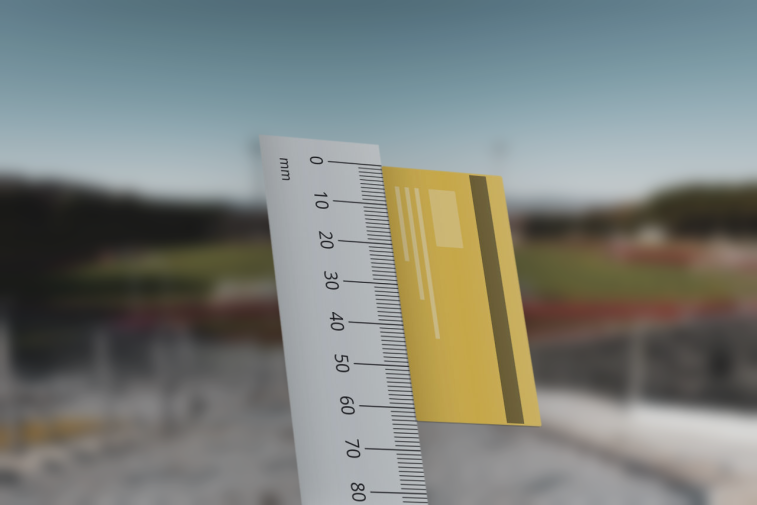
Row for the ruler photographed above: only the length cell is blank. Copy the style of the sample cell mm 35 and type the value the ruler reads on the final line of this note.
mm 63
